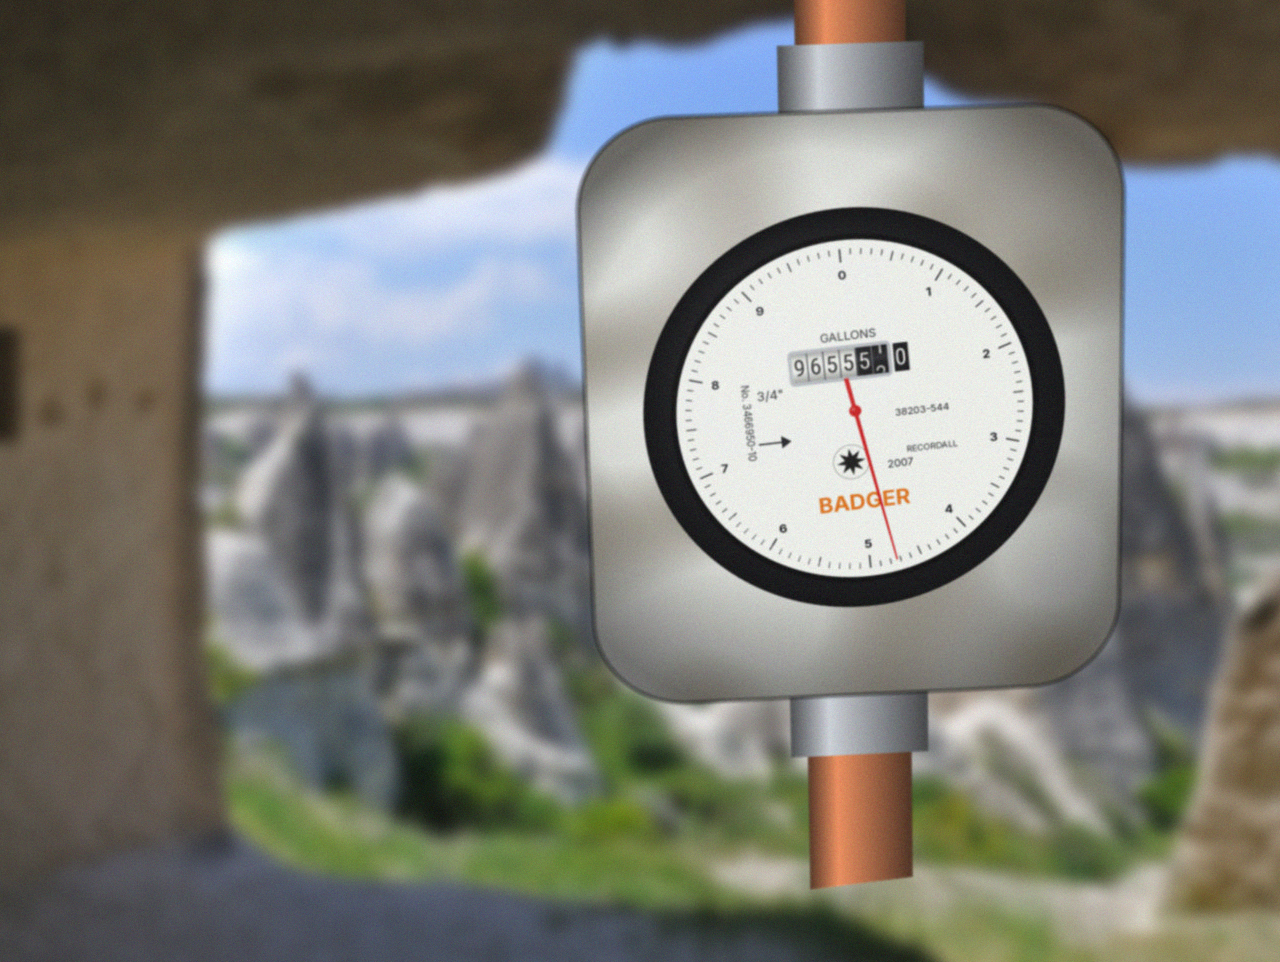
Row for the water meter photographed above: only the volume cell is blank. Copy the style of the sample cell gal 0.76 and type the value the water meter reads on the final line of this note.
gal 9655514.7
